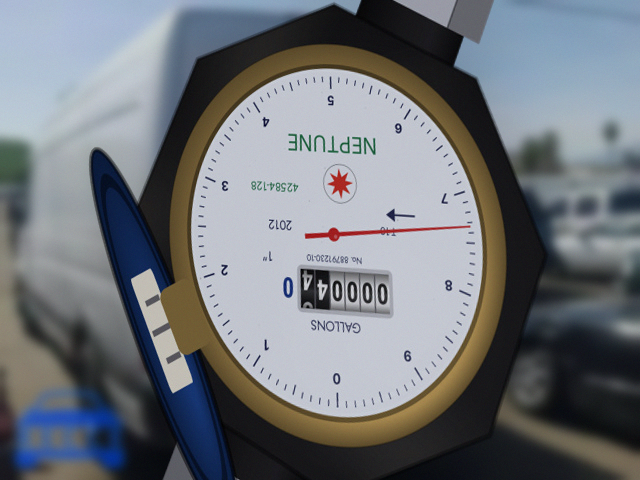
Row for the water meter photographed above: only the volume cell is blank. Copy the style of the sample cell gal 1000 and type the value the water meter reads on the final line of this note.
gal 437.3
